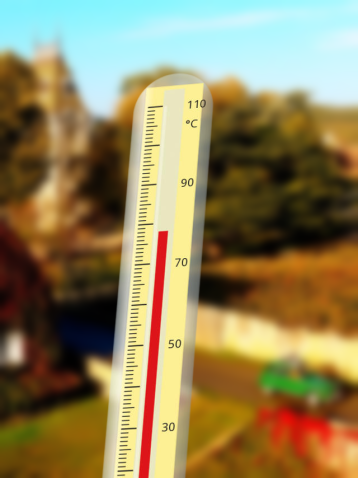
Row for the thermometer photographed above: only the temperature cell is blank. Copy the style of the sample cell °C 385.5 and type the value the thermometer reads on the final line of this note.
°C 78
